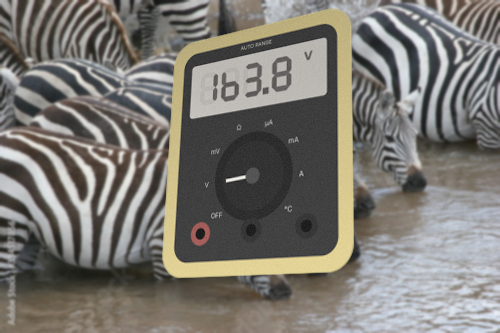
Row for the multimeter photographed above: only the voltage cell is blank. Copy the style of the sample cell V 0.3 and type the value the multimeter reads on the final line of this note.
V 163.8
